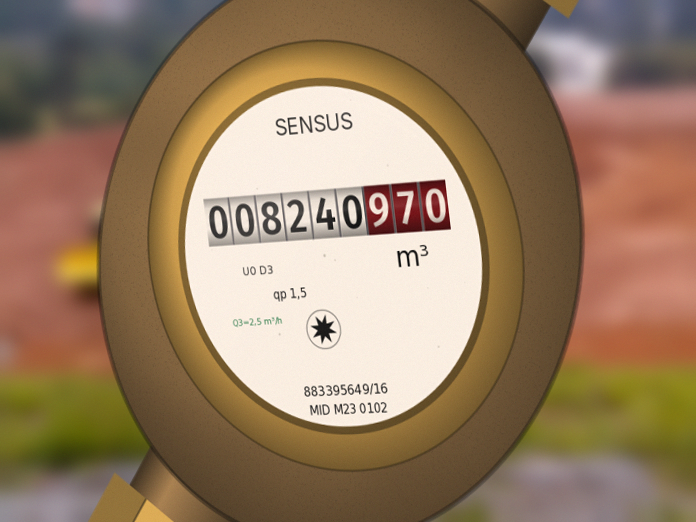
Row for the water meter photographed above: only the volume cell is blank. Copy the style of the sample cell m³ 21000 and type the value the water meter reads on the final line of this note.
m³ 8240.970
